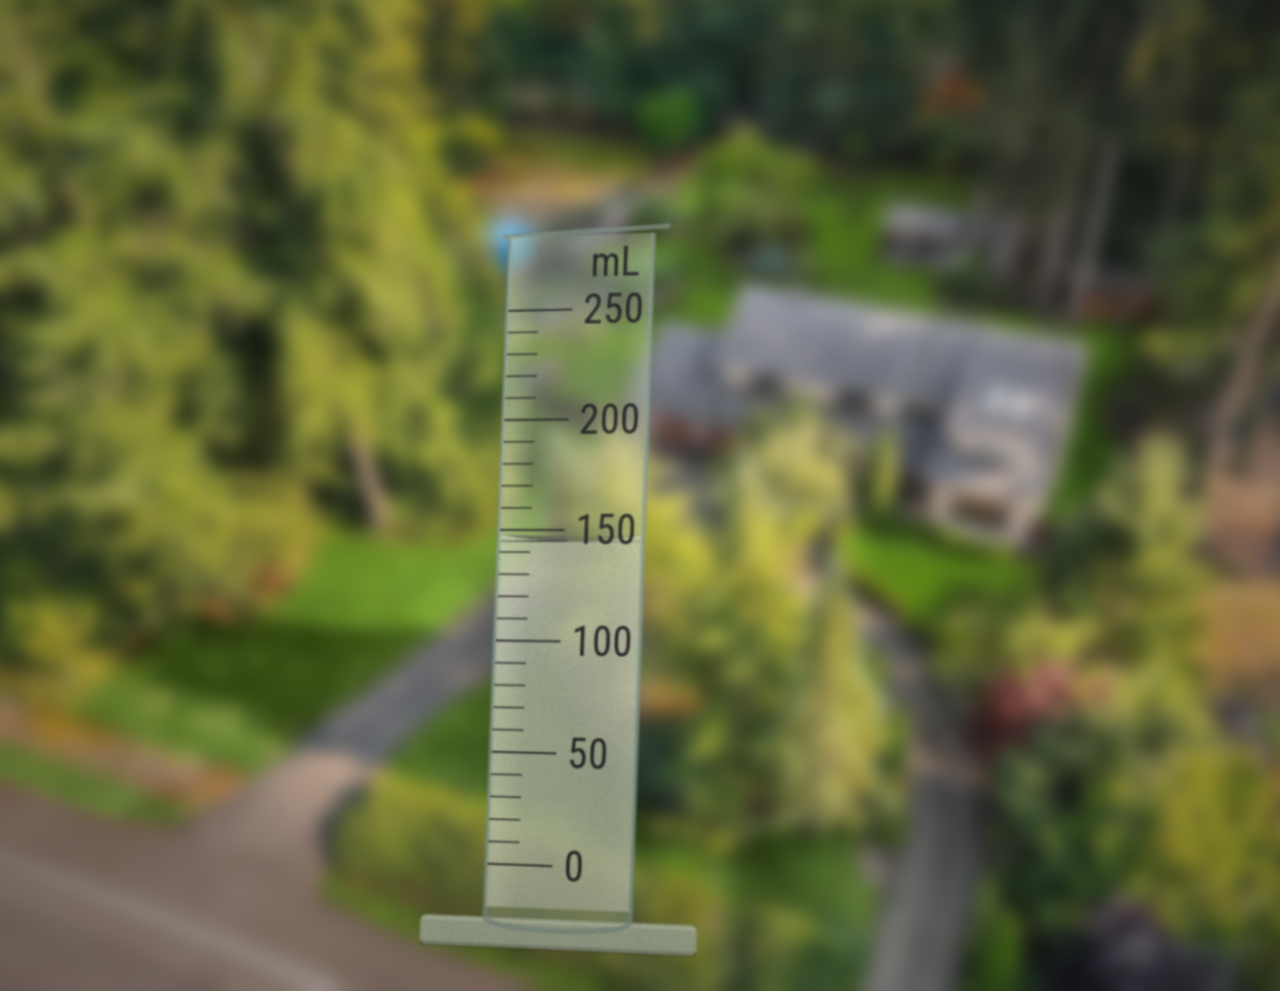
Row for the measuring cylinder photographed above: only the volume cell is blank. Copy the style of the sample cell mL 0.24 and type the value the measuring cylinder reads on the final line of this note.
mL 145
